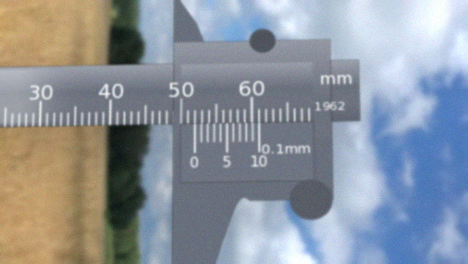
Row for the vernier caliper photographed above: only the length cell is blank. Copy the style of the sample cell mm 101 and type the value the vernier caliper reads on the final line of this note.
mm 52.0
